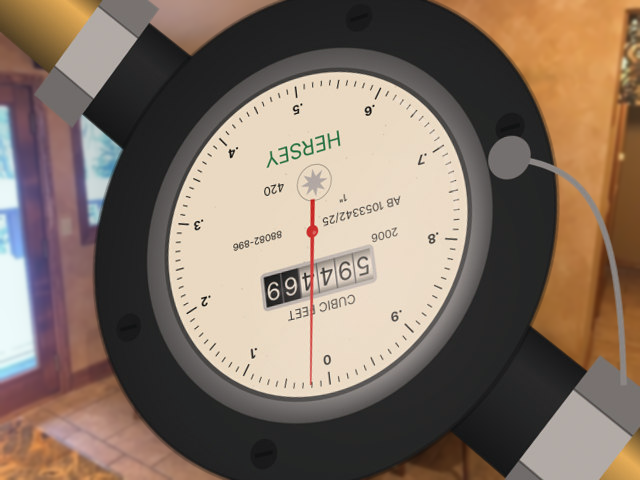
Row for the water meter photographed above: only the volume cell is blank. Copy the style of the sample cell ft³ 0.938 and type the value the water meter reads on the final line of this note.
ft³ 594469.02
